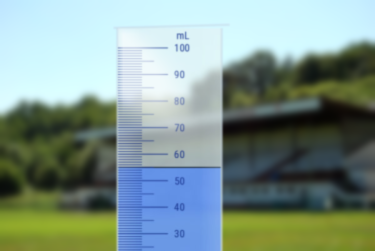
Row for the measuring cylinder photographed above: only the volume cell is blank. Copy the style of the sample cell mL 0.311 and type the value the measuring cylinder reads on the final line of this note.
mL 55
